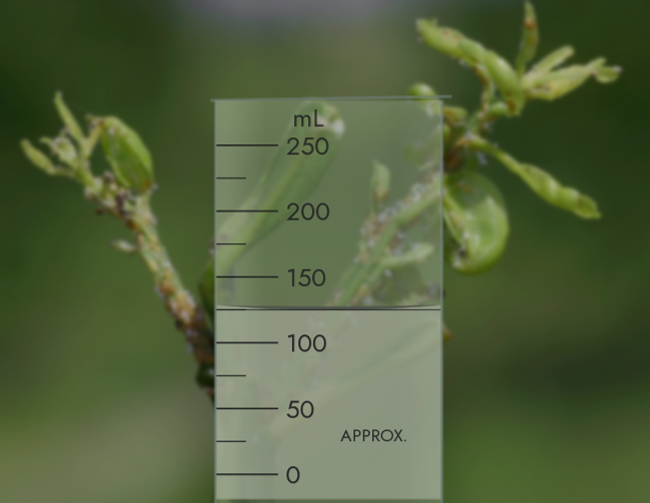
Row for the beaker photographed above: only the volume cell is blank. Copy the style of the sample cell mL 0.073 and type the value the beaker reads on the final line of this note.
mL 125
